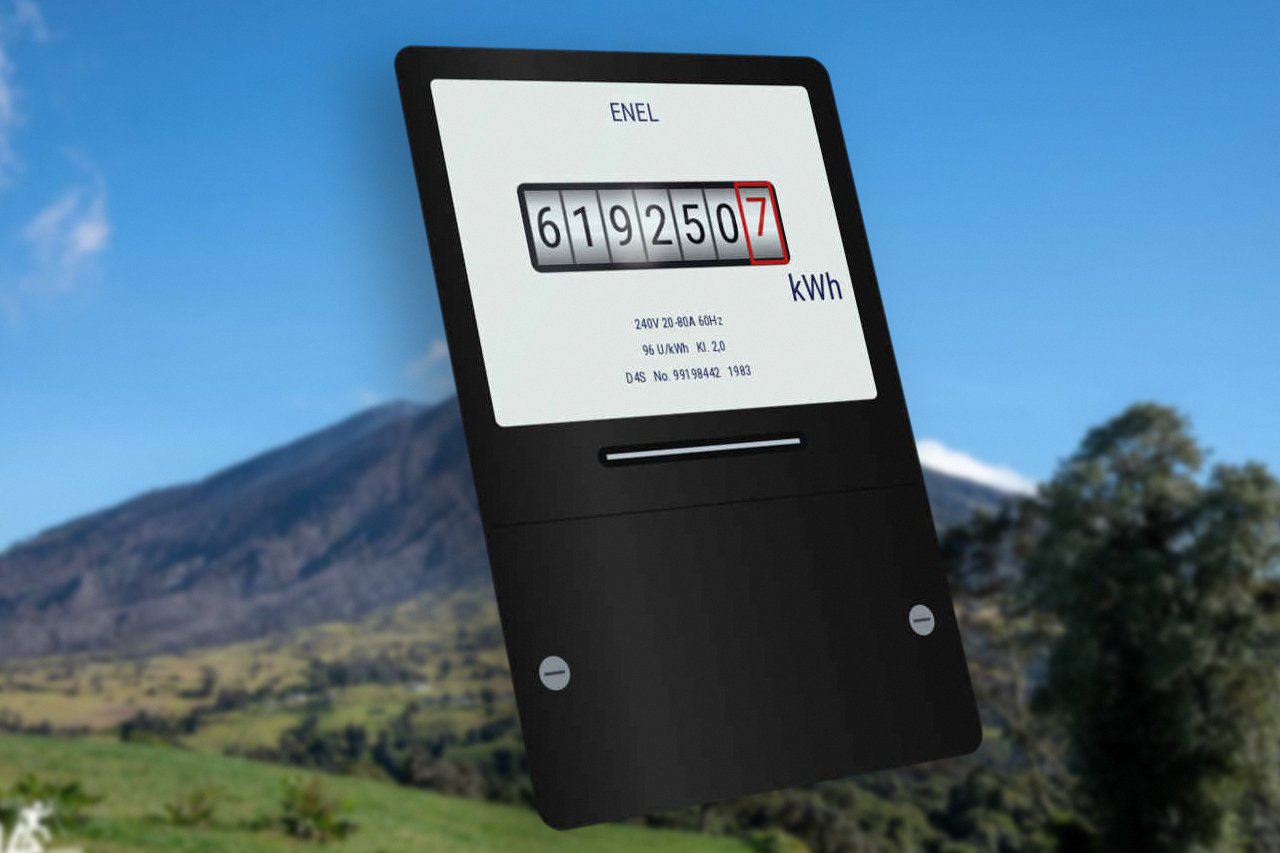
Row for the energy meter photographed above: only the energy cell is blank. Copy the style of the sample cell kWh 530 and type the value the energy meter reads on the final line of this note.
kWh 619250.7
